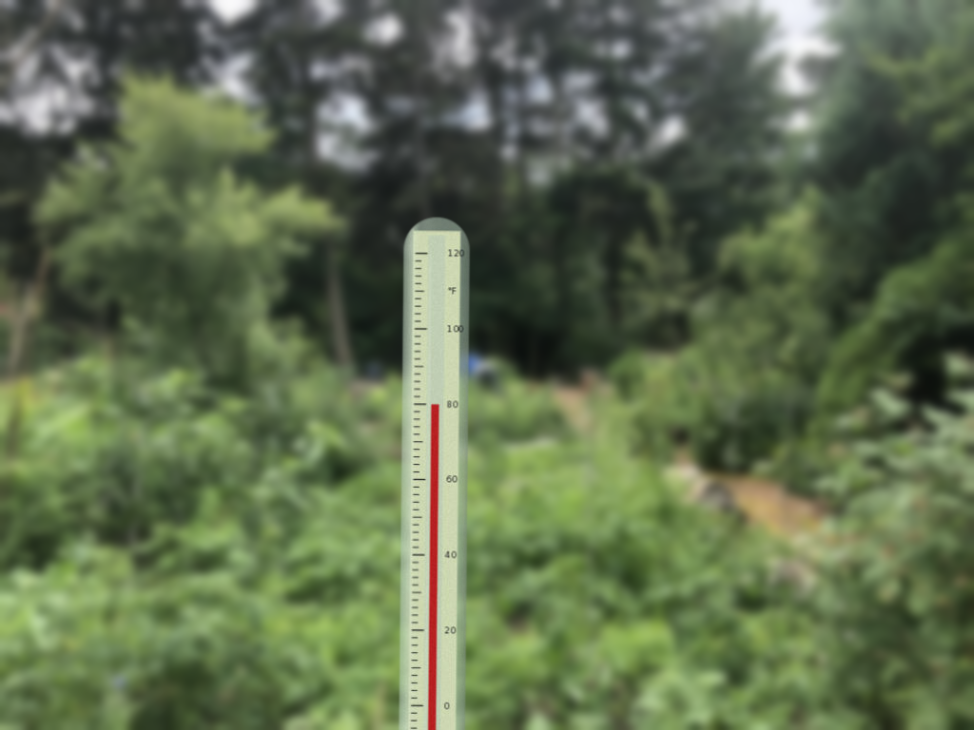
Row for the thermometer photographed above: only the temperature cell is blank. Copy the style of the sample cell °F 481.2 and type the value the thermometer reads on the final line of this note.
°F 80
